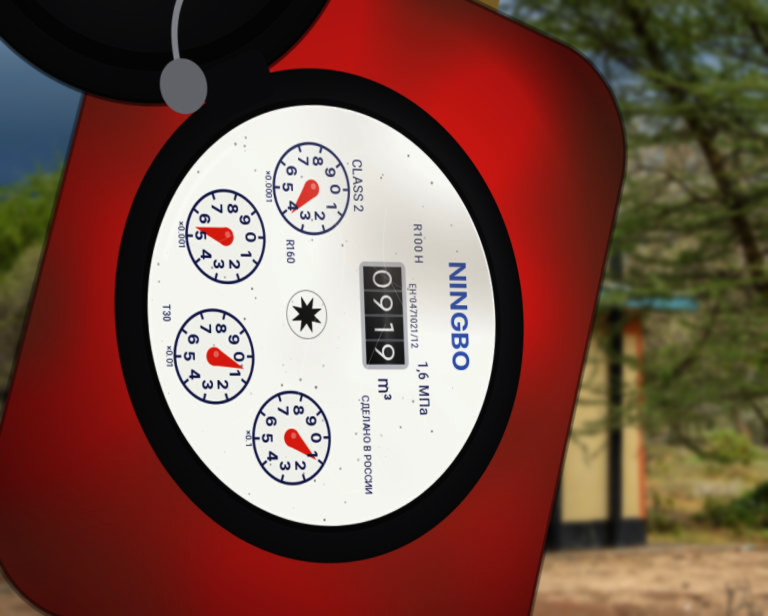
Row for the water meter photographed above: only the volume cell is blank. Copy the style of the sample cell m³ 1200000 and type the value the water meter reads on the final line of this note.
m³ 919.1053
